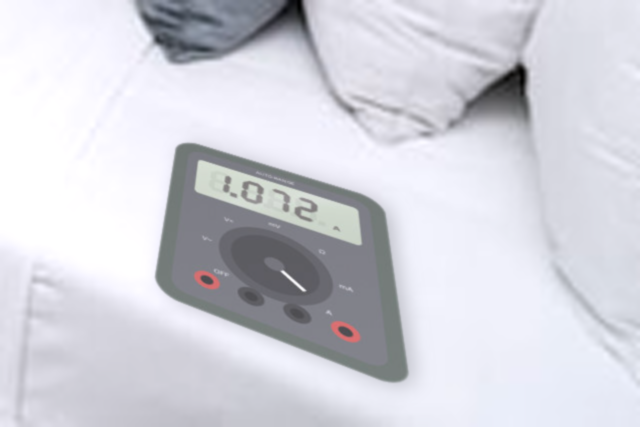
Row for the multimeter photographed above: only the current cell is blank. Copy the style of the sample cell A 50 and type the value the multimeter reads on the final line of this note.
A 1.072
